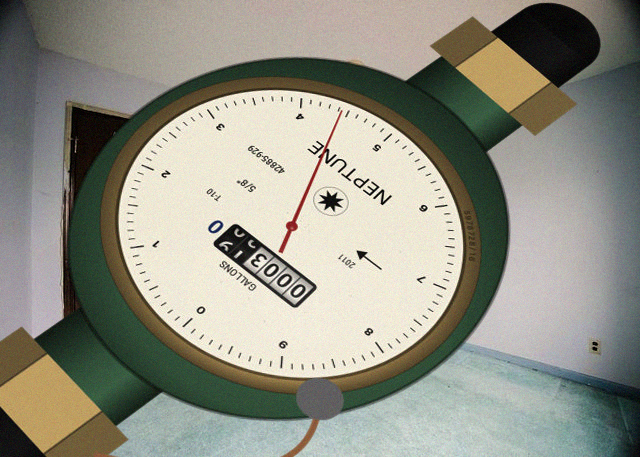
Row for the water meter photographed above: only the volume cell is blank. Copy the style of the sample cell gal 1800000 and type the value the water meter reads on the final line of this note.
gal 3194.4
